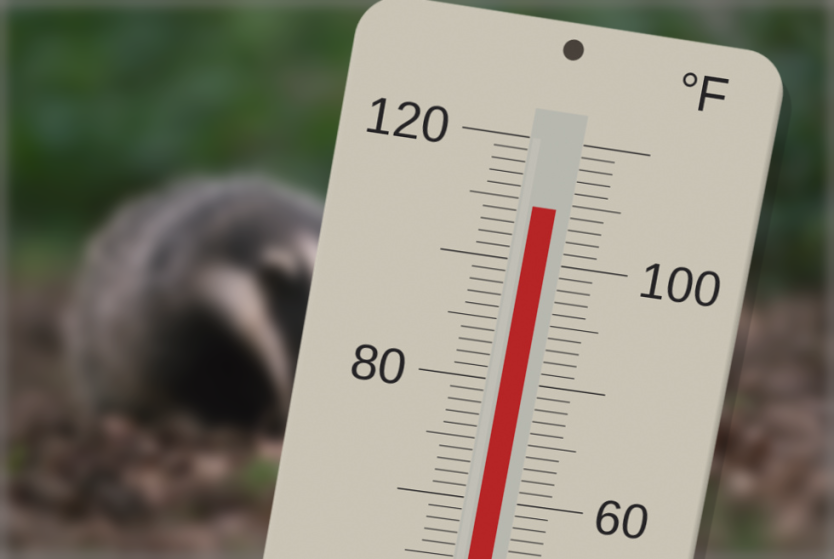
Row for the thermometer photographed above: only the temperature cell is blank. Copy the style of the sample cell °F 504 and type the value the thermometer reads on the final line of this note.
°F 109
